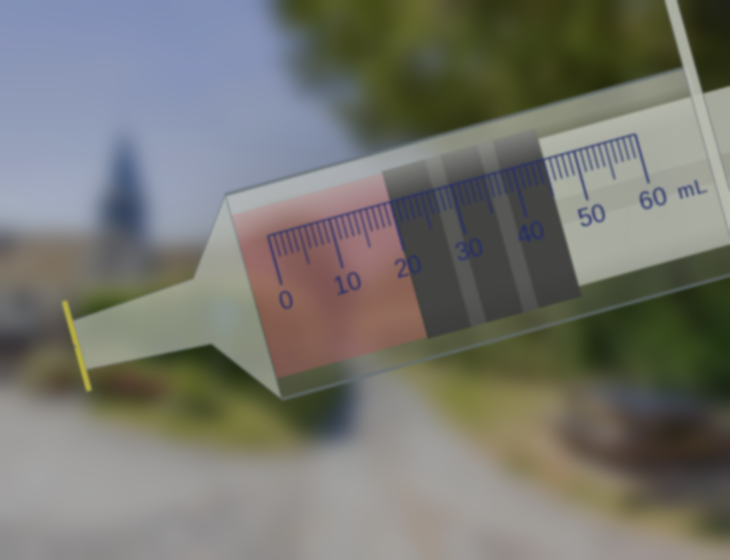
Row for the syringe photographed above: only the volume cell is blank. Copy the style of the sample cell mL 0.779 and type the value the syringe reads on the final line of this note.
mL 20
